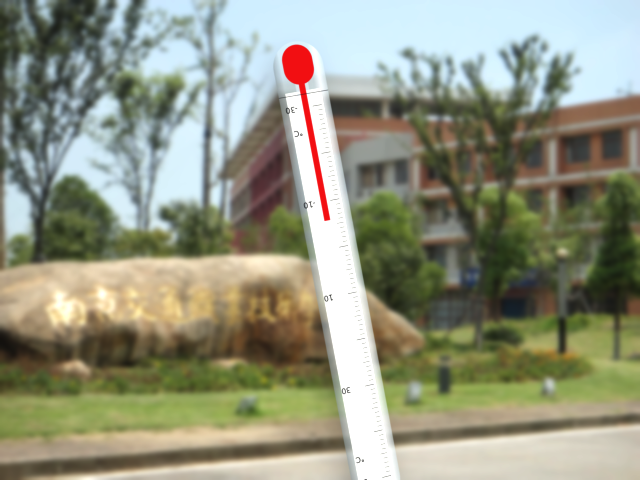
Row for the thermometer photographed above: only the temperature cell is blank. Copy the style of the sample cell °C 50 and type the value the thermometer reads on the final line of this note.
°C -6
